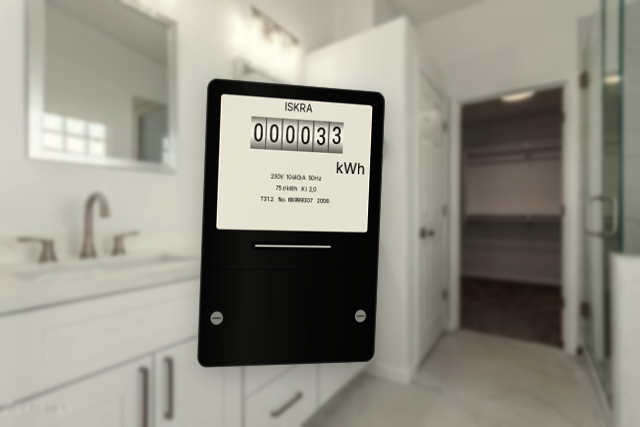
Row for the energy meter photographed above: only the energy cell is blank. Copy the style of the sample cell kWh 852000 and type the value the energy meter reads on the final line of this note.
kWh 33
